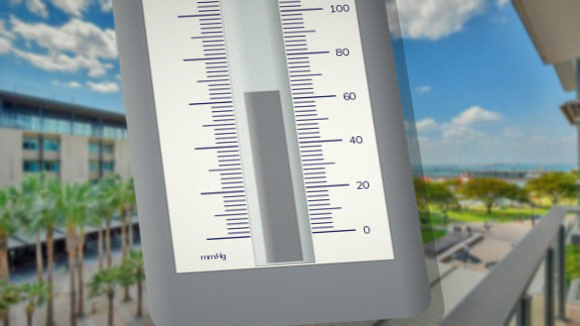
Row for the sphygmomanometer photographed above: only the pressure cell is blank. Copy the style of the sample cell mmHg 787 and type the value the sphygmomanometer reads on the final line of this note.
mmHg 64
